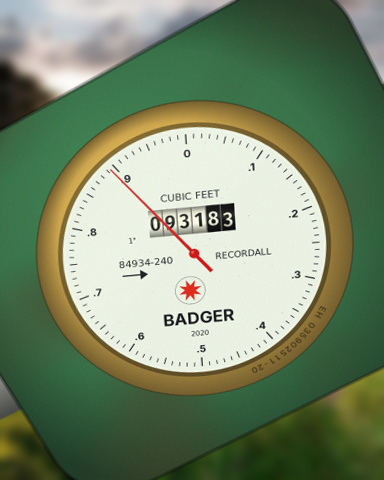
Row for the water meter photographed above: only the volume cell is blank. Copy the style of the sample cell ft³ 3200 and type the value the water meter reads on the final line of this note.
ft³ 93182.89
